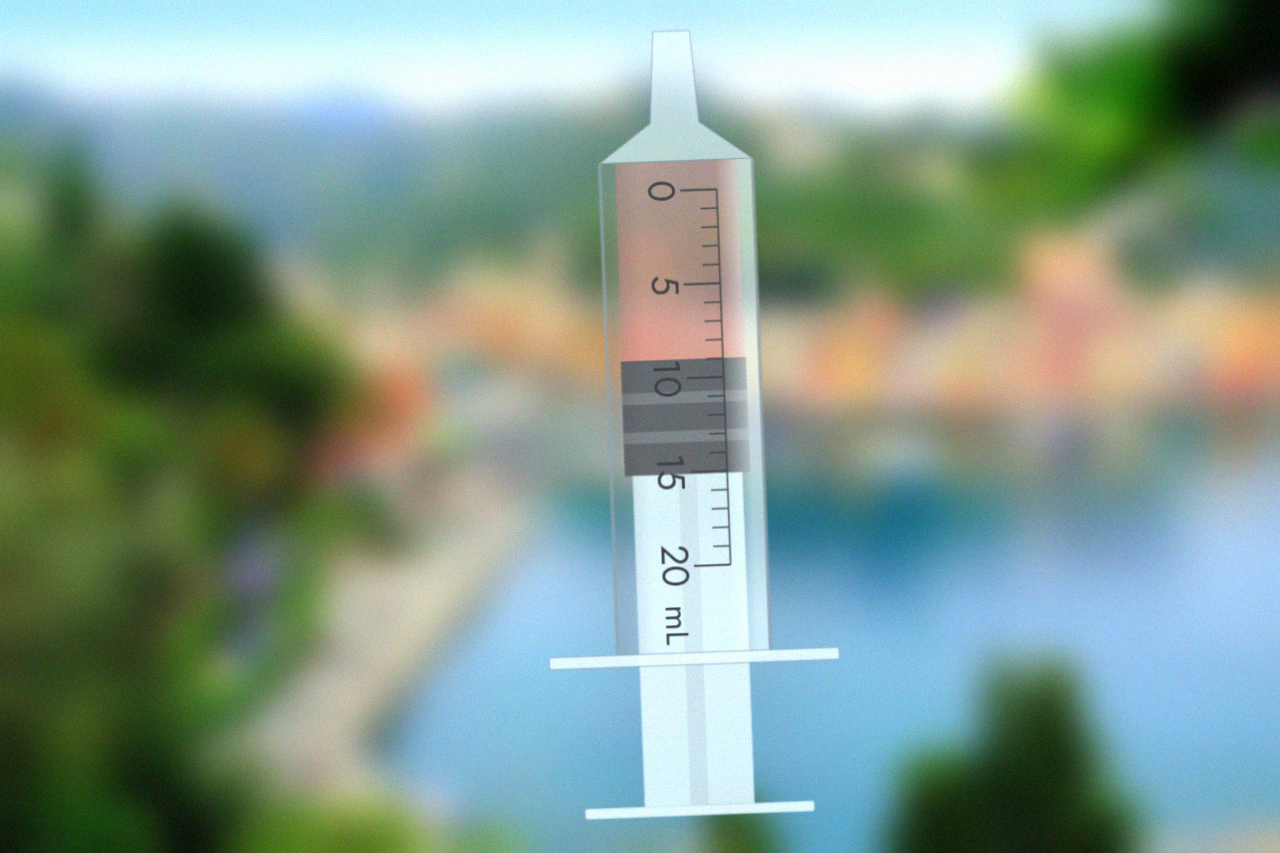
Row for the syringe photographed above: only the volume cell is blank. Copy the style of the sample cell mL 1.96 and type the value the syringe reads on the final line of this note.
mL 9
